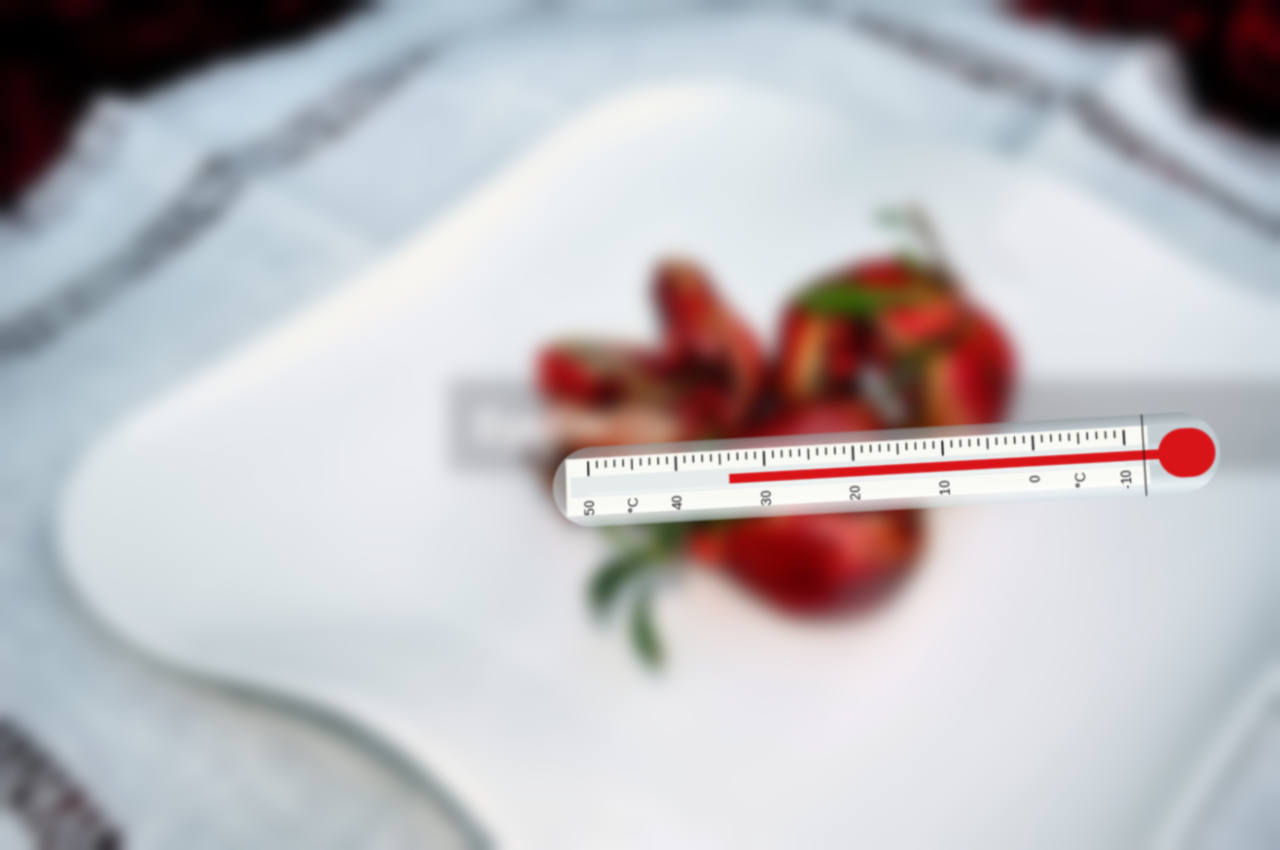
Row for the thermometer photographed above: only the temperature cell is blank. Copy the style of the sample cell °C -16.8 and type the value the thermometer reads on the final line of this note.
°C 34
